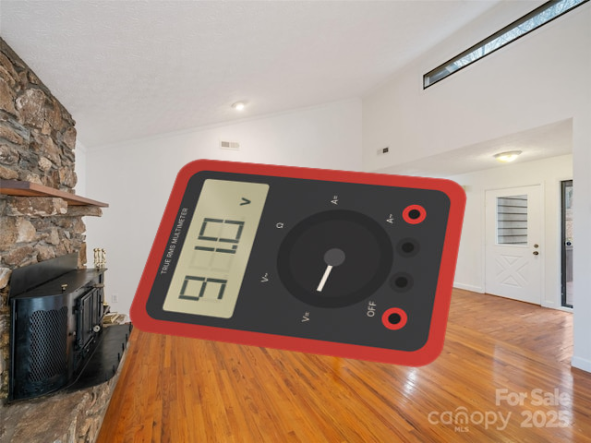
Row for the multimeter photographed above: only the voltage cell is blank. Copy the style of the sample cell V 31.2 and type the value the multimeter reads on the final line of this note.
V 91.0
